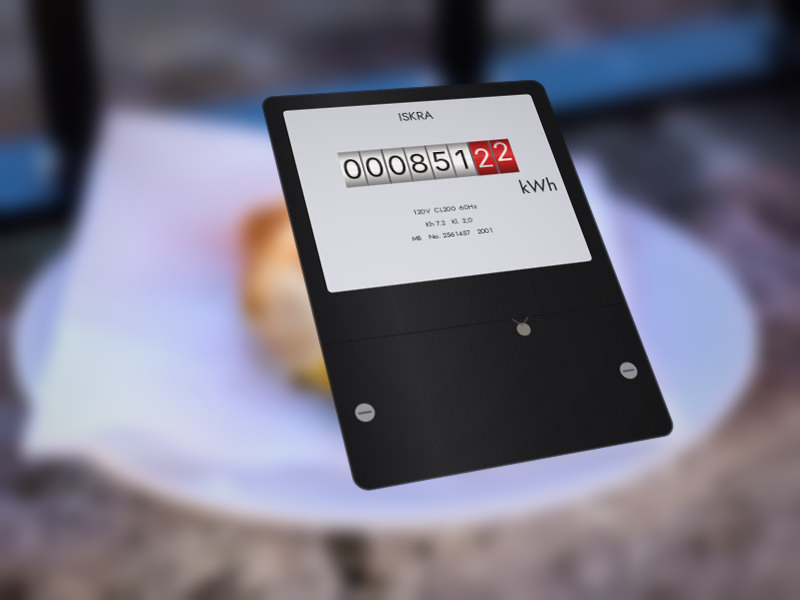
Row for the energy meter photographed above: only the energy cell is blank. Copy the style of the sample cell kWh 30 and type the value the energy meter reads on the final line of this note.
kWh 851.22
